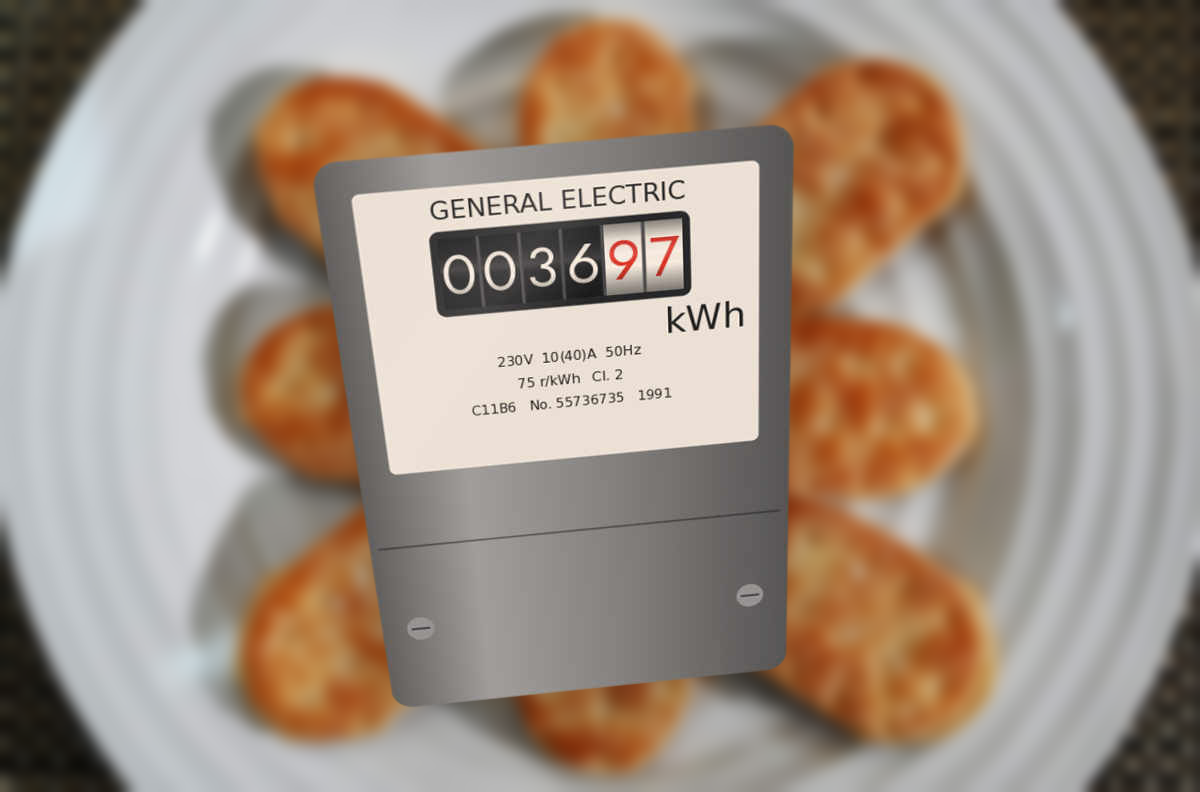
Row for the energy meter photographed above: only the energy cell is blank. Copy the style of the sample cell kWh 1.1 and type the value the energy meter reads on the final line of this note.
kWh 36.97
